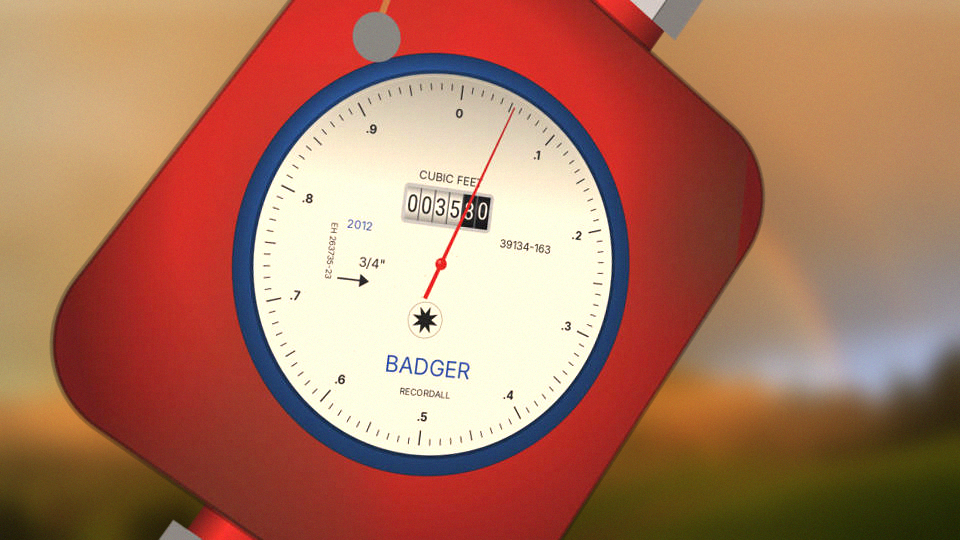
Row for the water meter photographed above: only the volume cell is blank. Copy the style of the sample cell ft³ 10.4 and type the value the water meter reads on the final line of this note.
ft³ 3580.05
